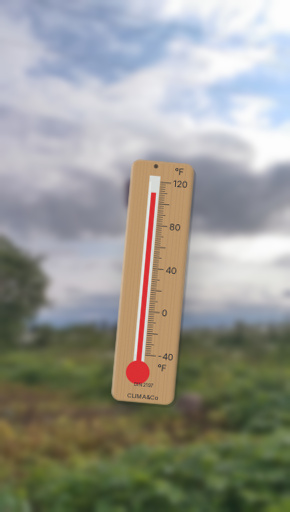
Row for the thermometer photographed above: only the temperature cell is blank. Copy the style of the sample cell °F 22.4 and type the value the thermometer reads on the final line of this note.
°F 110
